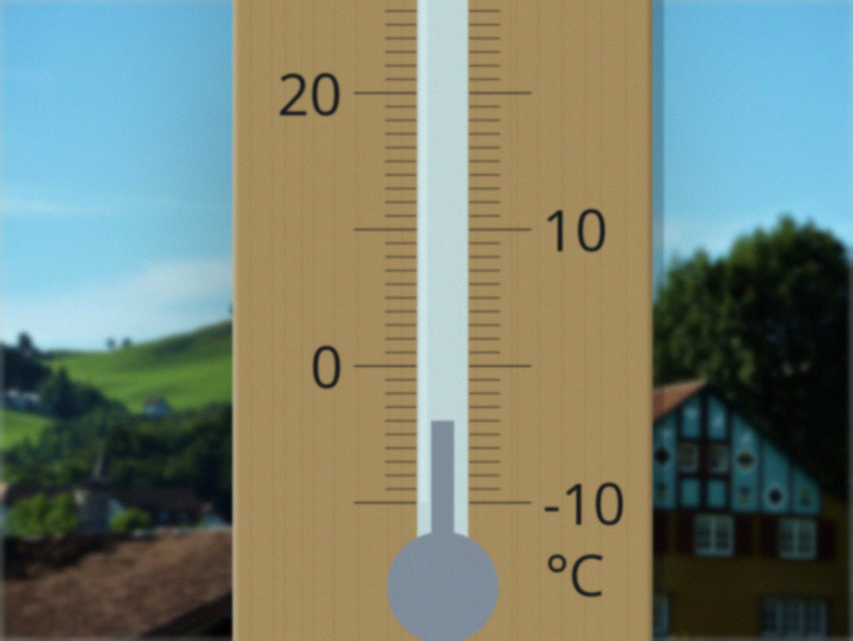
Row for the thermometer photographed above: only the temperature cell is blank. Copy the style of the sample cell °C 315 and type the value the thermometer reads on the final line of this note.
°C -4
